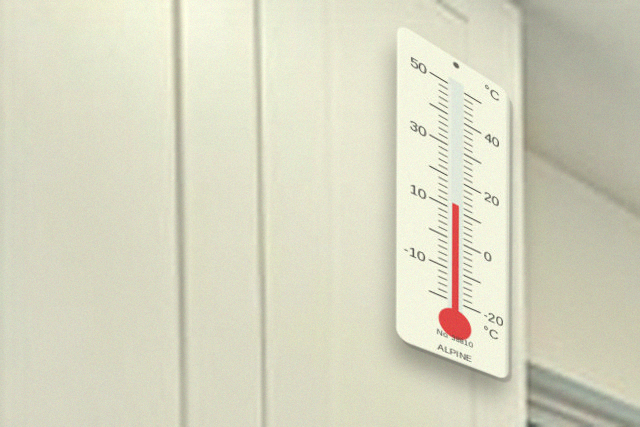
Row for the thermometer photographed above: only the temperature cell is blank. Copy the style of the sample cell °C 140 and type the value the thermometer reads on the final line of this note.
°C 12
